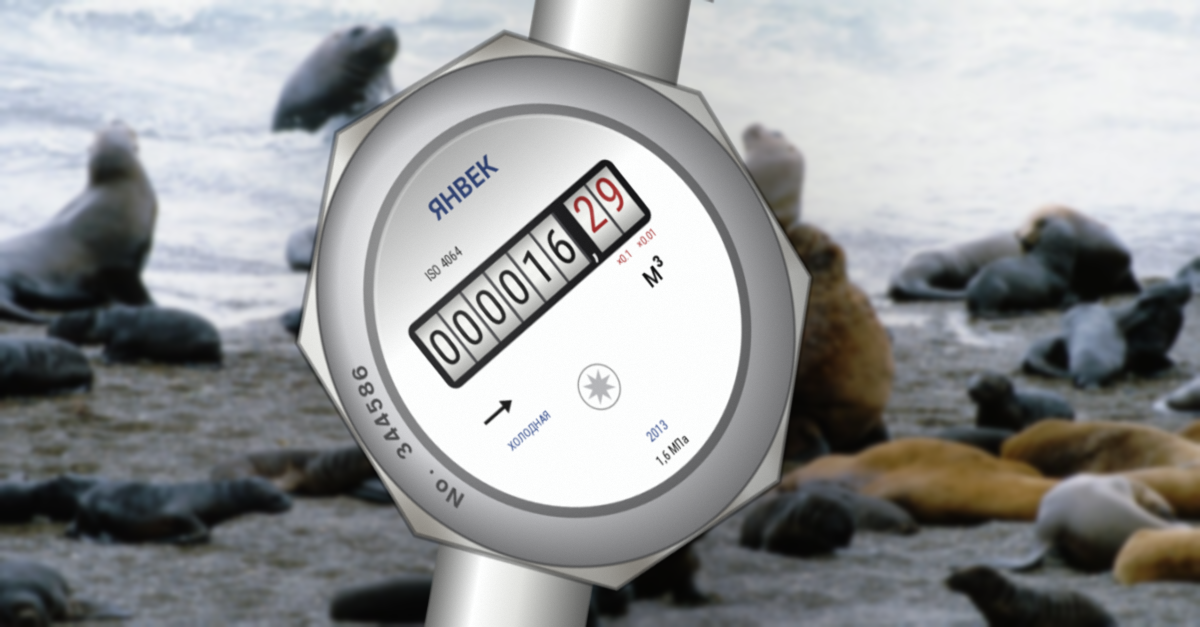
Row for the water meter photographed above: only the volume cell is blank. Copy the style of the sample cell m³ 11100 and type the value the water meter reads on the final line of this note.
m³ 16.29
